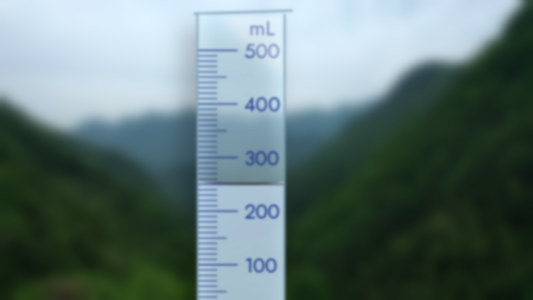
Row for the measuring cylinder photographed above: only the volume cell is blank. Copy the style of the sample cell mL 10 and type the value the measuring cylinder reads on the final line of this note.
mL 250
